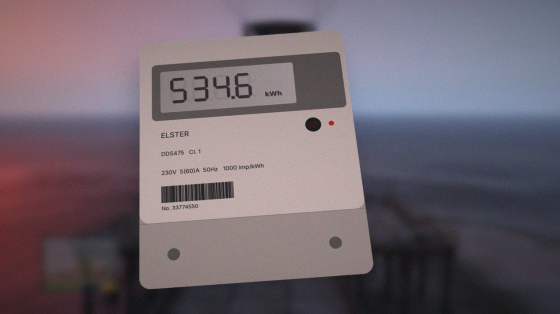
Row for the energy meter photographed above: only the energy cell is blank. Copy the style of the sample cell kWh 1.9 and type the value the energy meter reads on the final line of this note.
kWh 534.6
